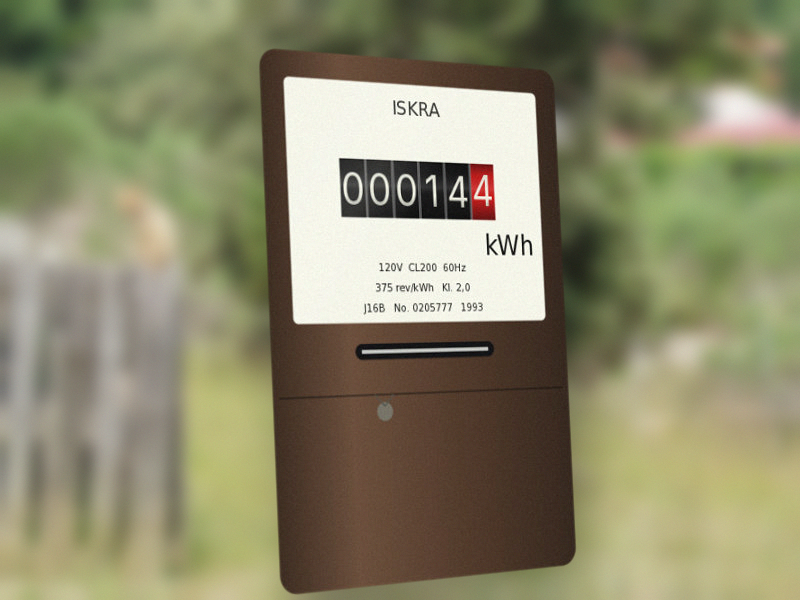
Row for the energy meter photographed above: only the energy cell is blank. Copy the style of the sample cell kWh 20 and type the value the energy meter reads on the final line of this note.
kWh 14.4
